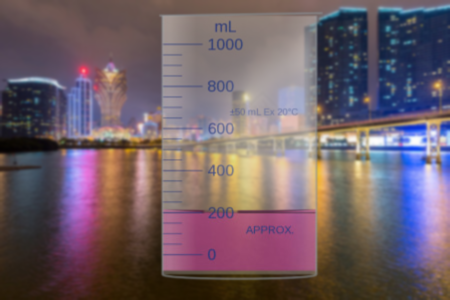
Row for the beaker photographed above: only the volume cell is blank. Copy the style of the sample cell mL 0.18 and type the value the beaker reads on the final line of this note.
mL 200
